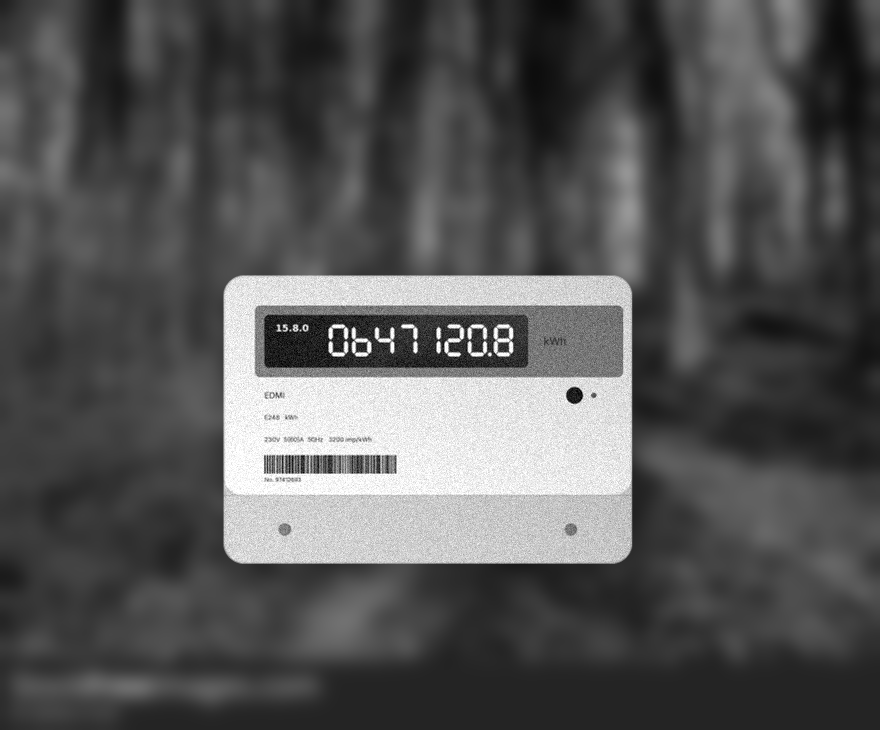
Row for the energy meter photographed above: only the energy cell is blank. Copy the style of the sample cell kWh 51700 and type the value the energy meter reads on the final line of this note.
kWh 647120.8
